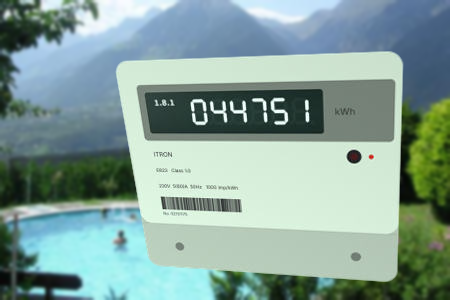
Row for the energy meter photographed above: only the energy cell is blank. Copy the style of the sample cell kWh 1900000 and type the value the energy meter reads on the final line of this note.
kWh 44751
